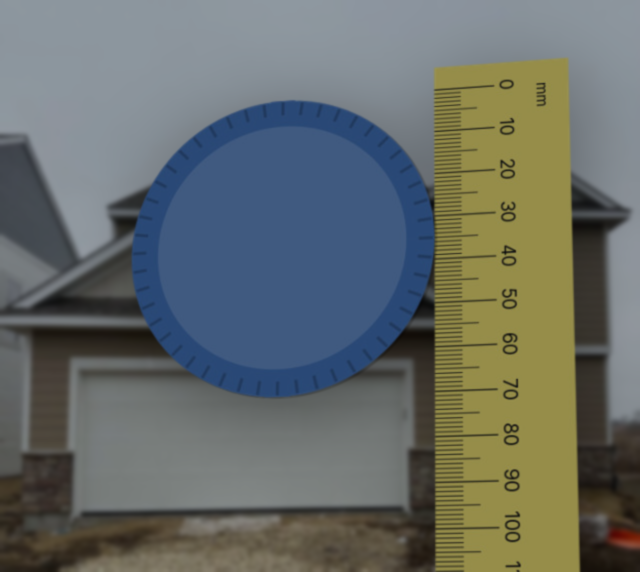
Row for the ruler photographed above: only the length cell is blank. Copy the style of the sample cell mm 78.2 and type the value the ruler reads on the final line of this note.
mm 70
